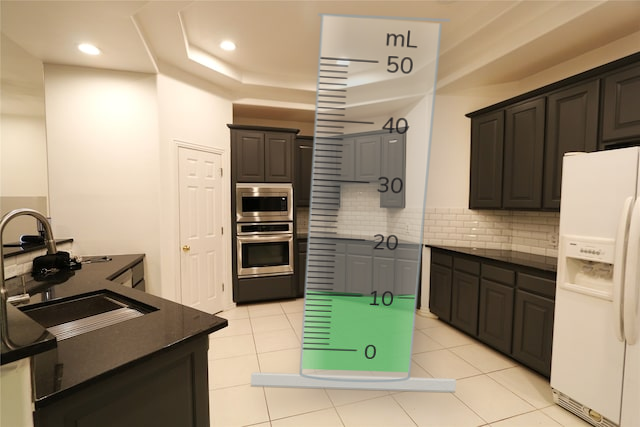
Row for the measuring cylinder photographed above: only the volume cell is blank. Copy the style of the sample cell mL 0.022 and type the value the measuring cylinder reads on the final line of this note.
mL 10
